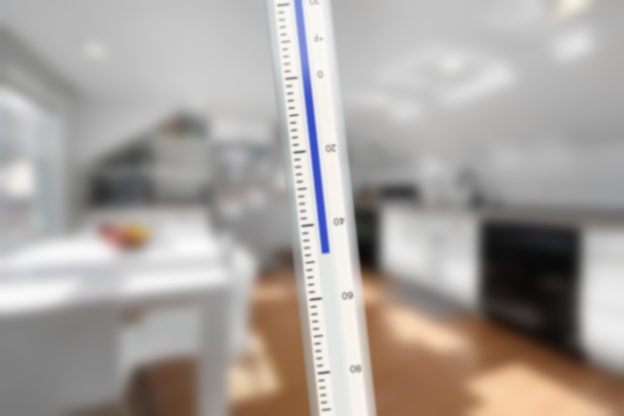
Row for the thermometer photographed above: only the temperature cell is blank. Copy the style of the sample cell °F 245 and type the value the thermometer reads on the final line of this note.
°F 48
